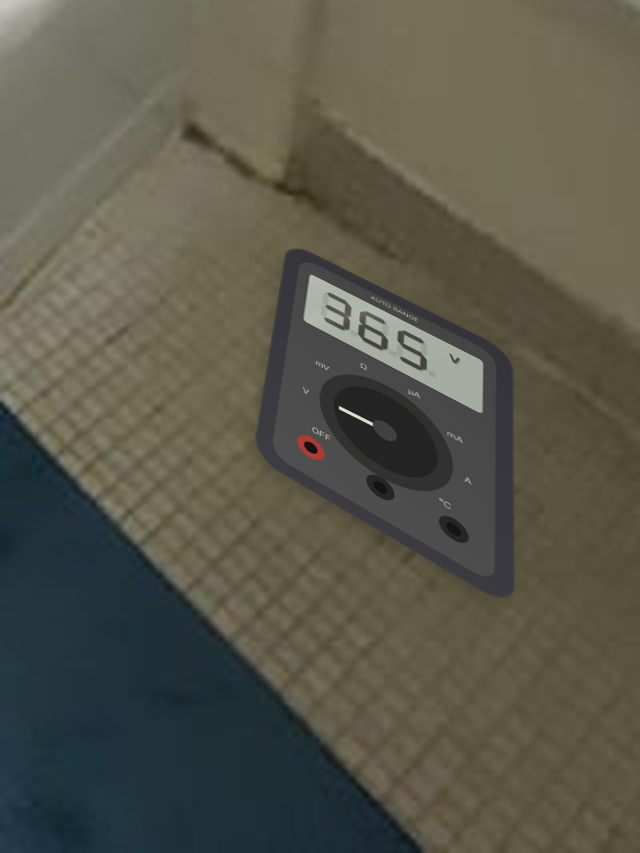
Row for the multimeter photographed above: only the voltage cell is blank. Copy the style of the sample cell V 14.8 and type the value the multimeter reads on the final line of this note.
V 365
